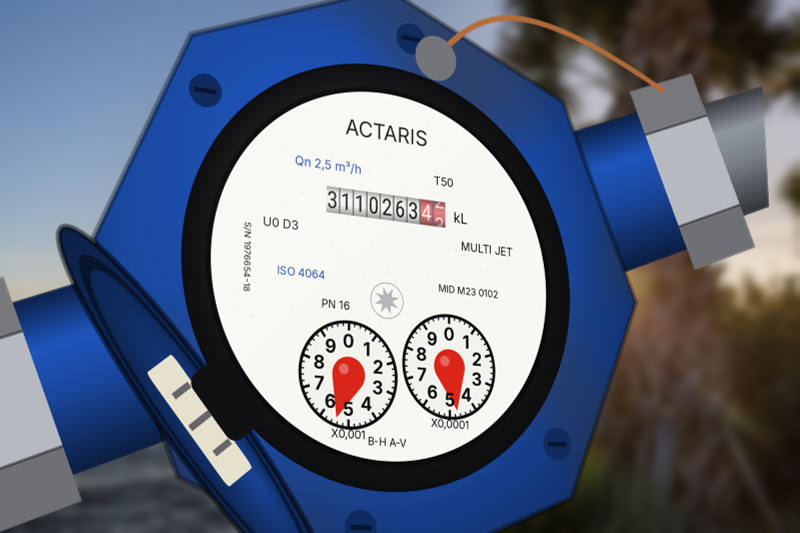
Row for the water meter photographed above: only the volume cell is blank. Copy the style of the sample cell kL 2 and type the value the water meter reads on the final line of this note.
kL 3110263.4254
